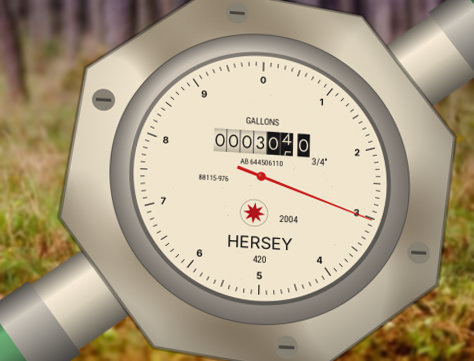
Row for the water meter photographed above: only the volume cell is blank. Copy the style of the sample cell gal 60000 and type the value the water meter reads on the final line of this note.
gal 3043.0
